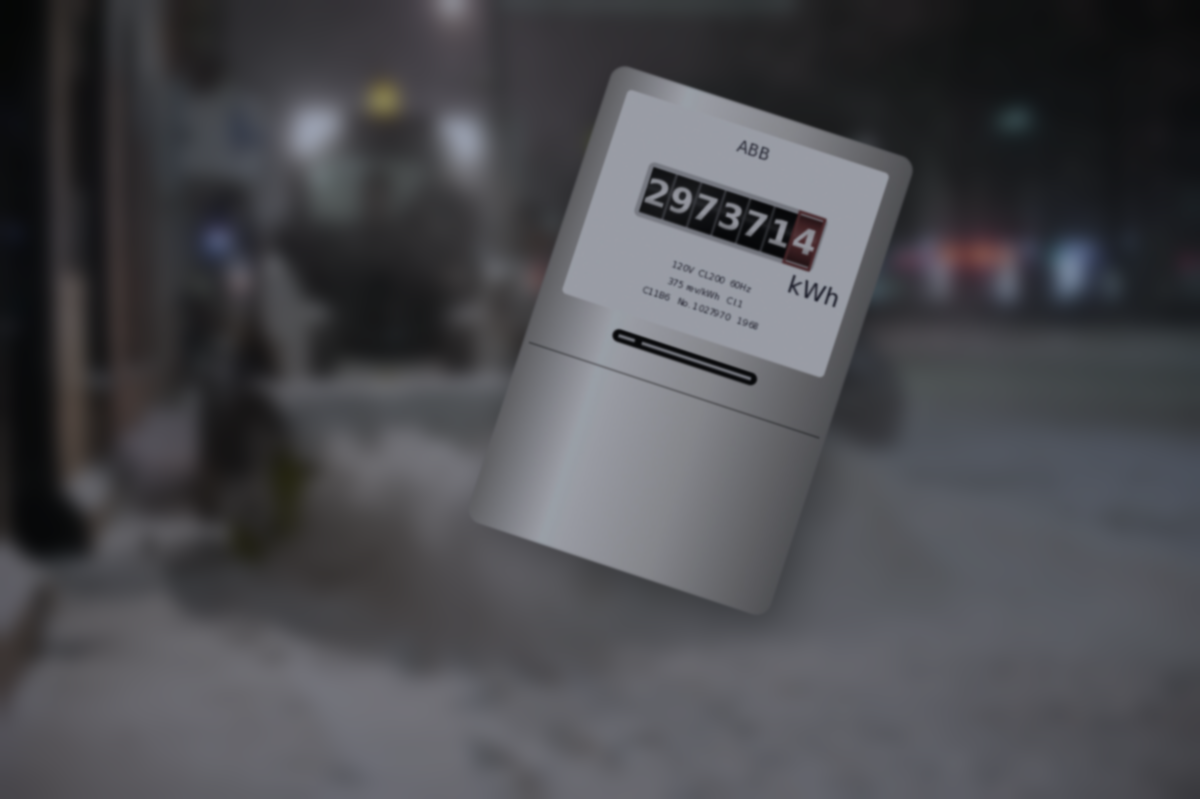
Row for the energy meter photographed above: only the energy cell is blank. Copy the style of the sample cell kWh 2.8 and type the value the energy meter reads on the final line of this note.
kWh 297371.4
